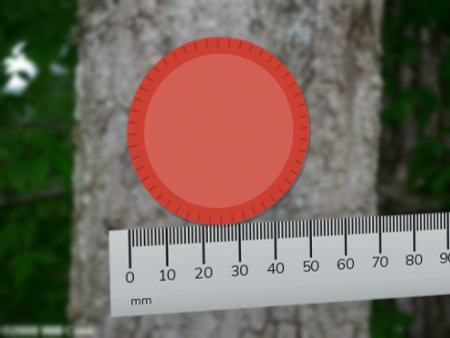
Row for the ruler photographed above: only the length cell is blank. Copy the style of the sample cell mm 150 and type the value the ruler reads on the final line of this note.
mm 50
